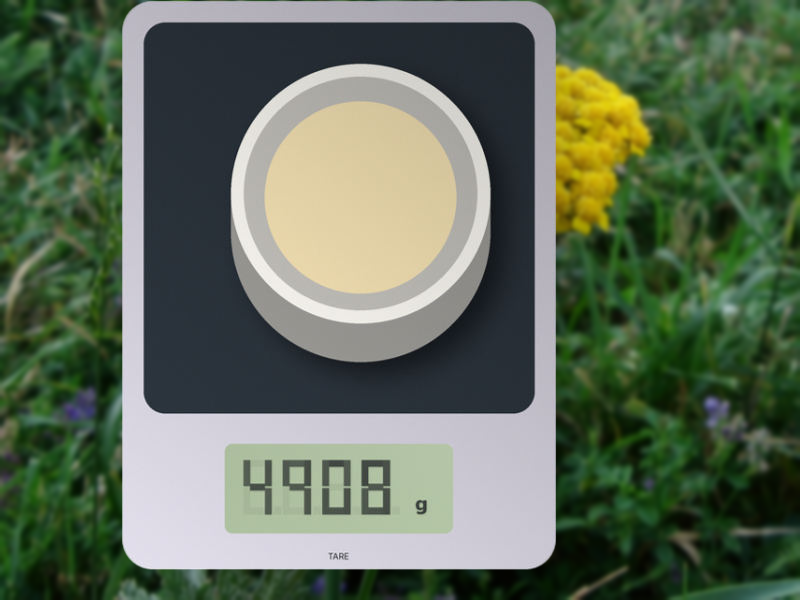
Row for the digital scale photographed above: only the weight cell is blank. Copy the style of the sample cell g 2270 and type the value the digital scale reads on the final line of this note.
g 4908
